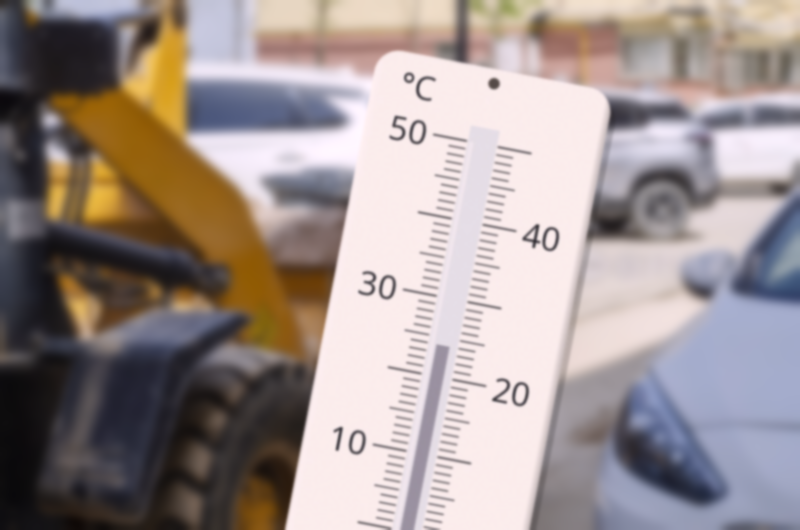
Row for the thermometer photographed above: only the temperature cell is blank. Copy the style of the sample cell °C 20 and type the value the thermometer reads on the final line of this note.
°C 24
